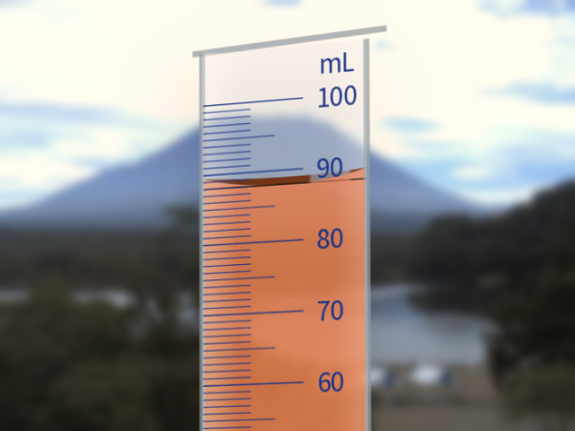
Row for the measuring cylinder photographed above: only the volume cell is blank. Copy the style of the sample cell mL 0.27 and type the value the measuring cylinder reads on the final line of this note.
mL 88
